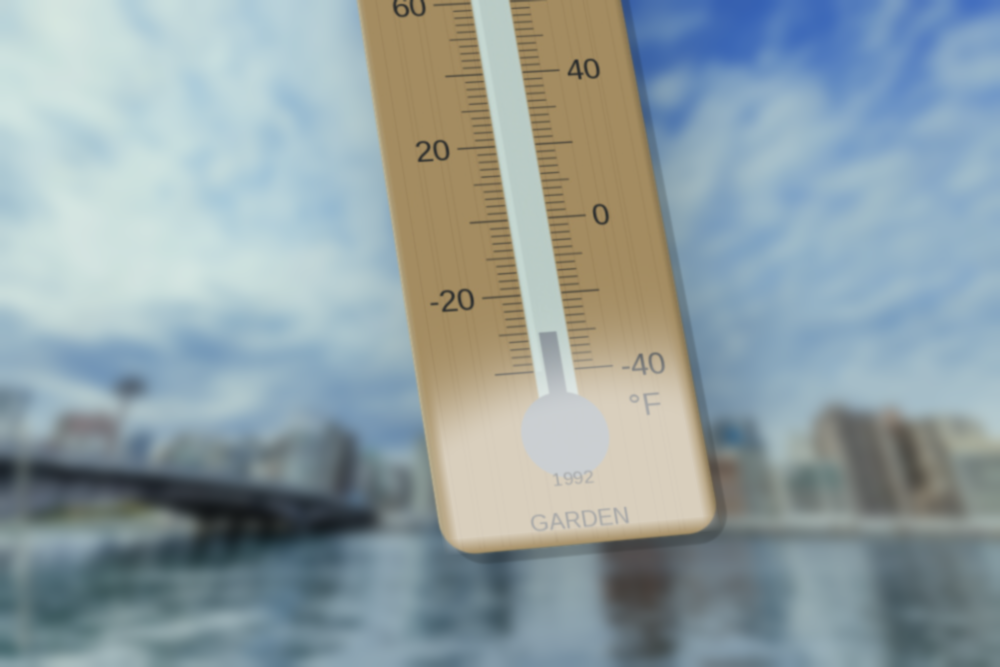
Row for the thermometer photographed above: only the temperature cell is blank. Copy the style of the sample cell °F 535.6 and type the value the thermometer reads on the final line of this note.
°F -30
